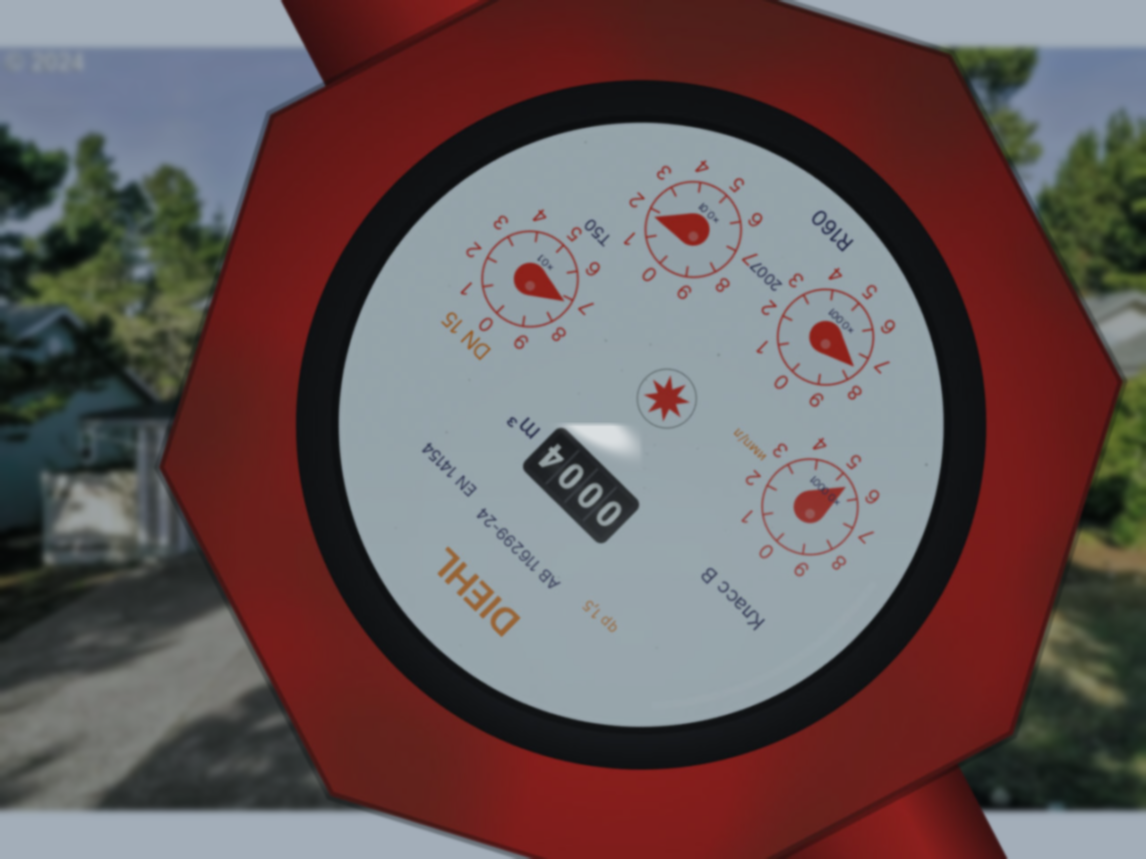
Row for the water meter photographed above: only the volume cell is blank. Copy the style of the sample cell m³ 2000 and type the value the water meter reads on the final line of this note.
m³ 4.7175
